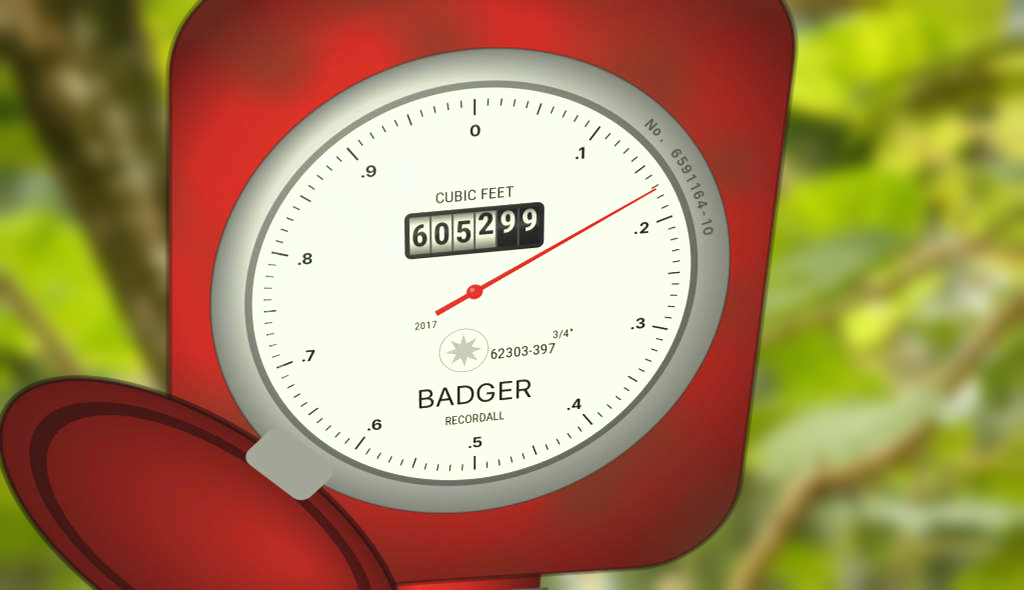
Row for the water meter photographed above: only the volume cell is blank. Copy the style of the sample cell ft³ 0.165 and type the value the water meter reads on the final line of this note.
ft³ 605299.17
